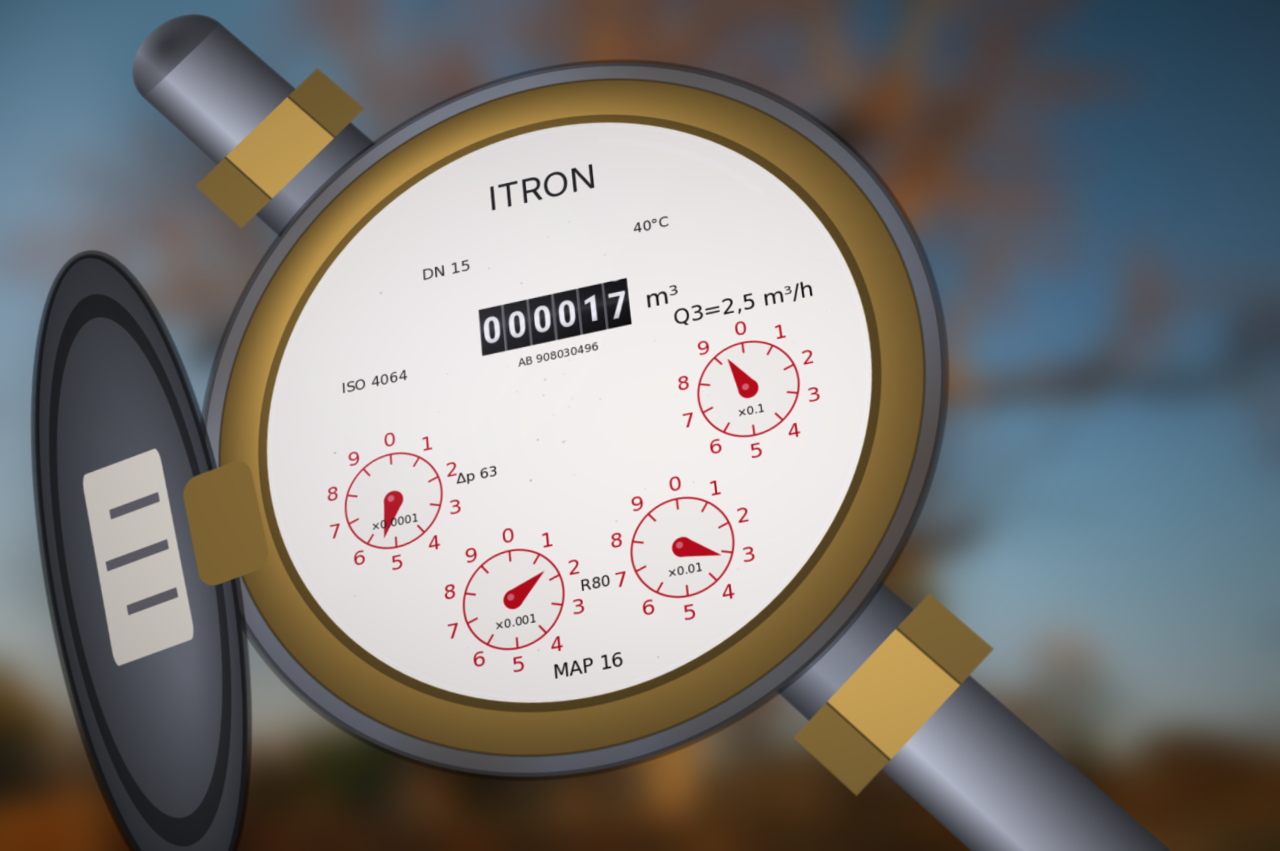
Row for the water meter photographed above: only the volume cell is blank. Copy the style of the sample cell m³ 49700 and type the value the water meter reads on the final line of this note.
m³ 16.9315
